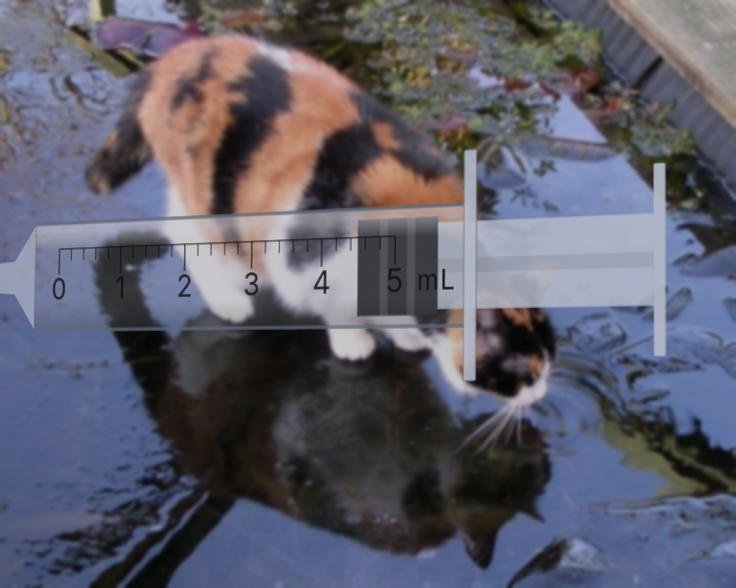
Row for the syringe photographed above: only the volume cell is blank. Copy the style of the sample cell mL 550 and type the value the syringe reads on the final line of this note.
mL 4.5
